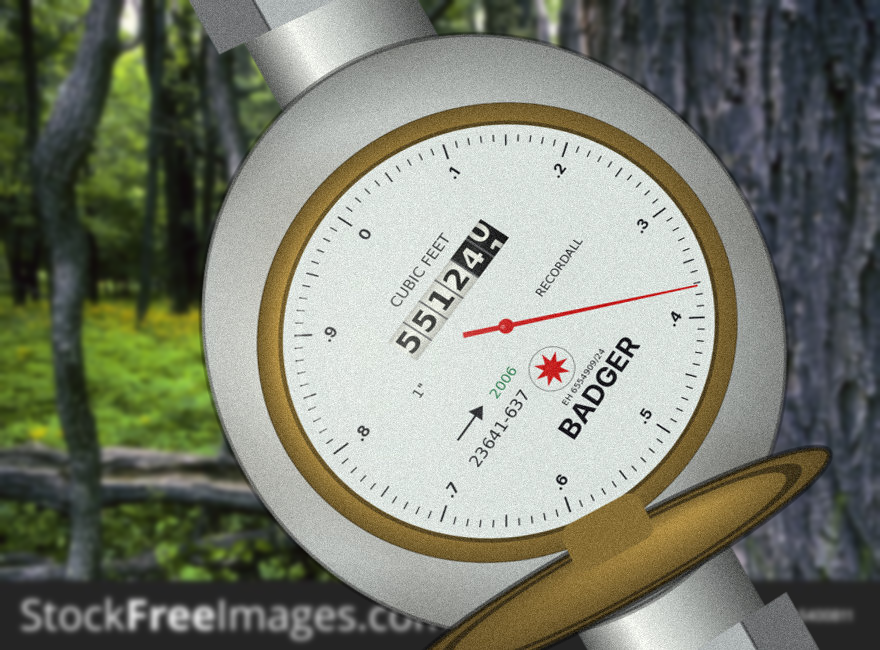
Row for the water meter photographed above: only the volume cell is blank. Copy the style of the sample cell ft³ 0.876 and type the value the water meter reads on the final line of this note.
ft³ 551240.37
